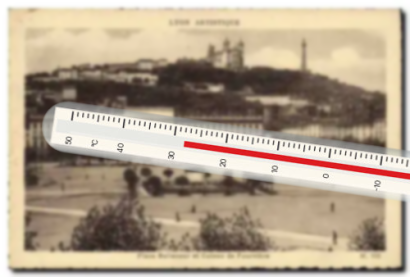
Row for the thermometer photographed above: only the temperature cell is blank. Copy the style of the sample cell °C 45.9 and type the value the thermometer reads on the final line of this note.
°C 28
